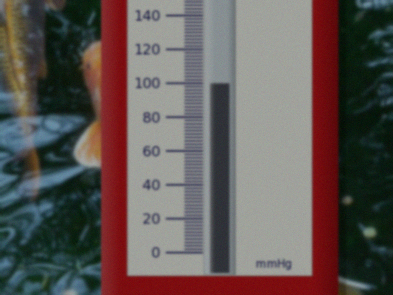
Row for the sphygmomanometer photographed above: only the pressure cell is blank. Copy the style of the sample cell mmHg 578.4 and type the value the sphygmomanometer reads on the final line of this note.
mmHg 100
